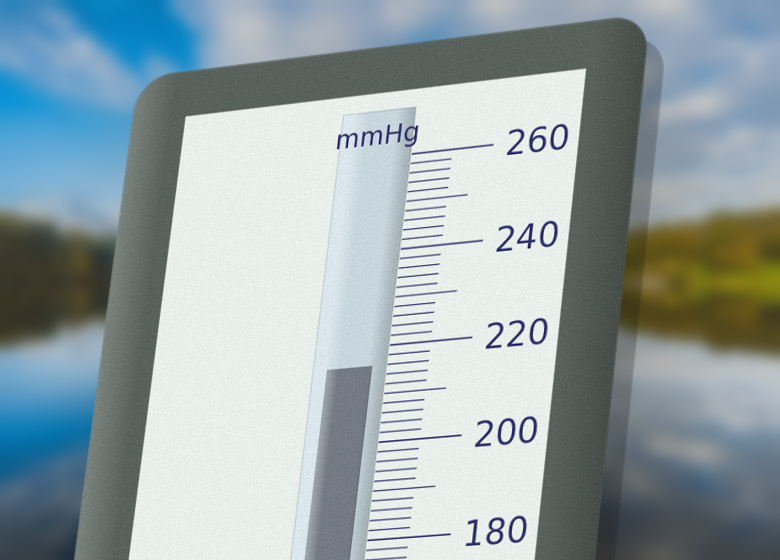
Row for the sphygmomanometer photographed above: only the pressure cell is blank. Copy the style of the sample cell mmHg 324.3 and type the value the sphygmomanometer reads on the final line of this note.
mmHg 216
